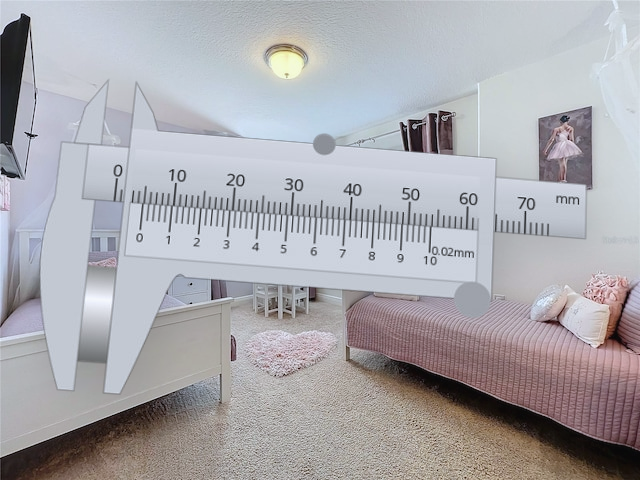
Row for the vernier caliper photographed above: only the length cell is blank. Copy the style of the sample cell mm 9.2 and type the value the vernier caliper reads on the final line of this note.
mm 4.8
